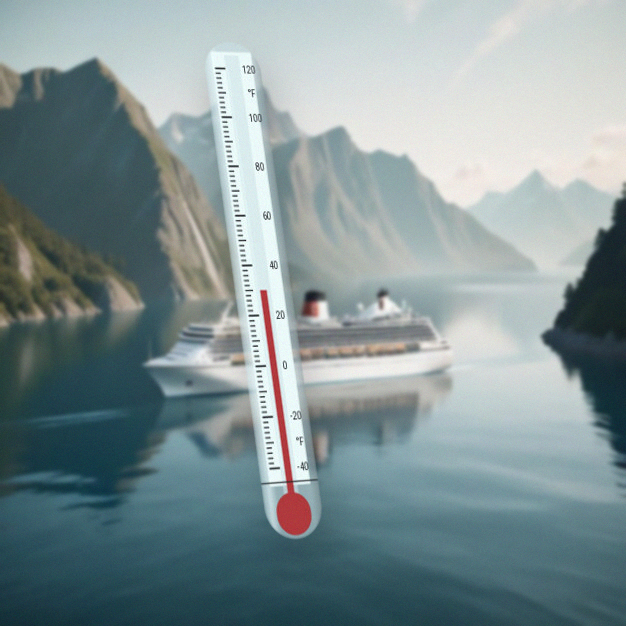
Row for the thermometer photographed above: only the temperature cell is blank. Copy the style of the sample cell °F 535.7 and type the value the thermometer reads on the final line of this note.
°F 30
